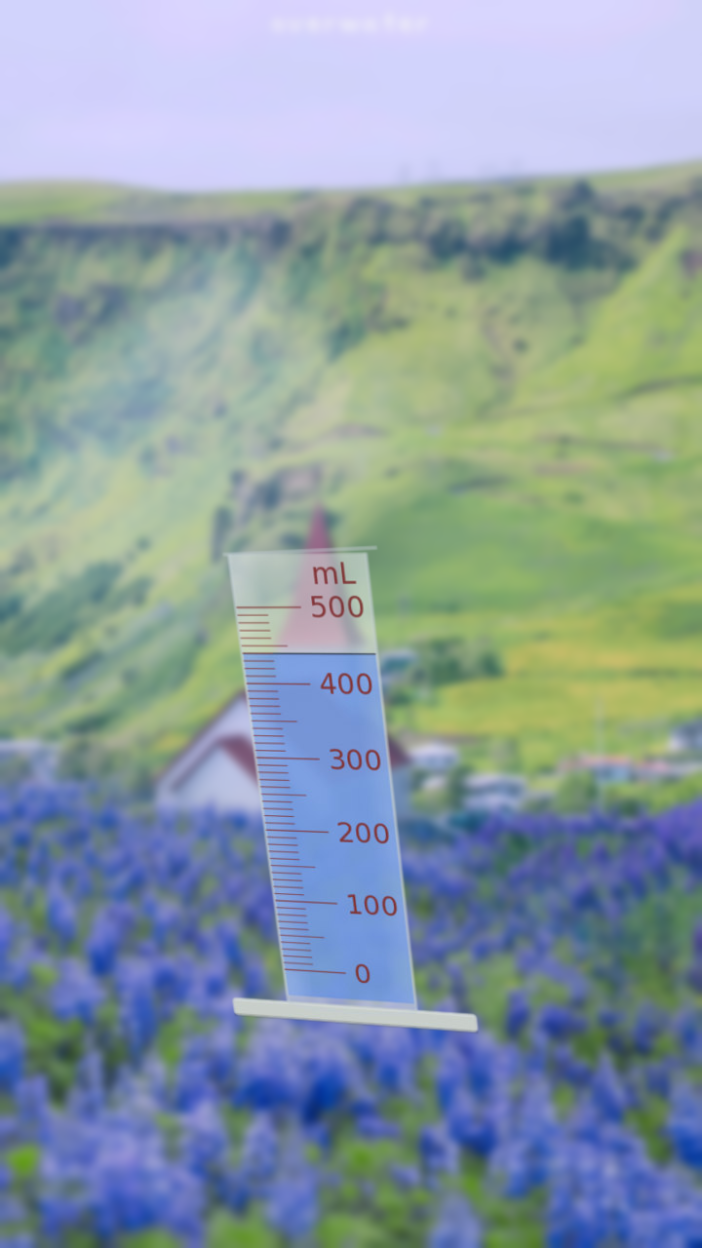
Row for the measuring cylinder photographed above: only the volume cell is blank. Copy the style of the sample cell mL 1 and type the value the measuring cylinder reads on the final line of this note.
mL 440
